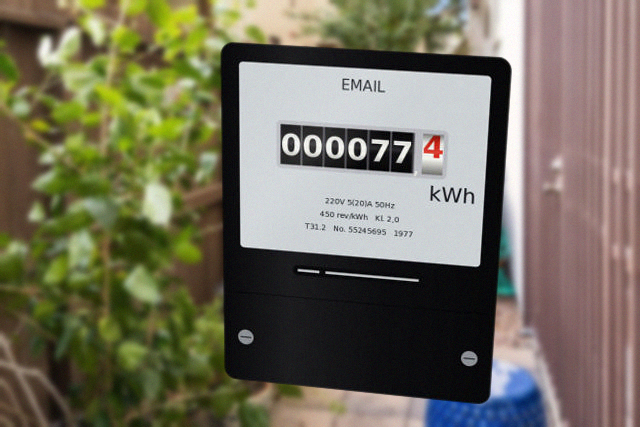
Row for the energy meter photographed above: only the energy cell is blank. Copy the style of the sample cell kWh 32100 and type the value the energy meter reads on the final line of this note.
kWh 77.4
